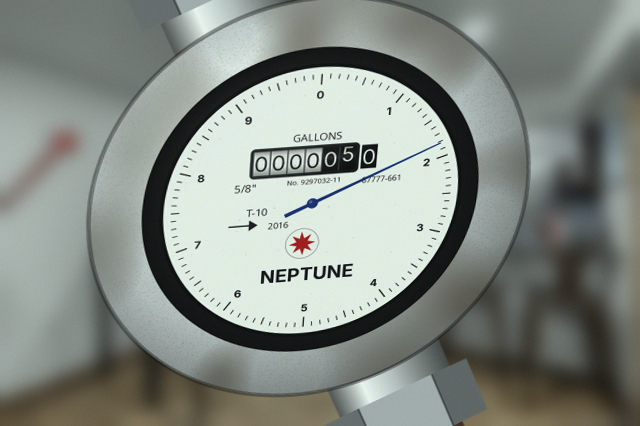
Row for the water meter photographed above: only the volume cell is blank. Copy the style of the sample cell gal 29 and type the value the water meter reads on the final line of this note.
gal 51.8
